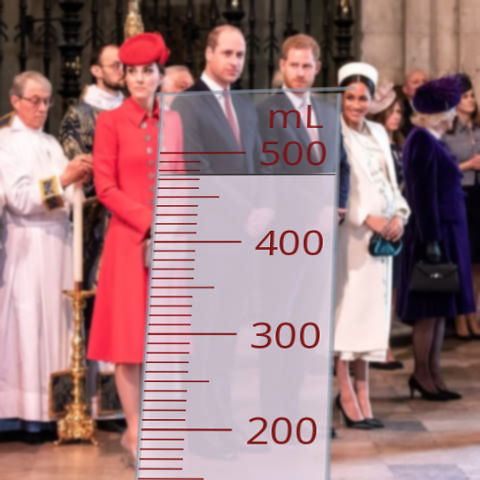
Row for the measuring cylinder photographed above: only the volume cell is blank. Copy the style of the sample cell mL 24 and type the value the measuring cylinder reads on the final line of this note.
mL 475
